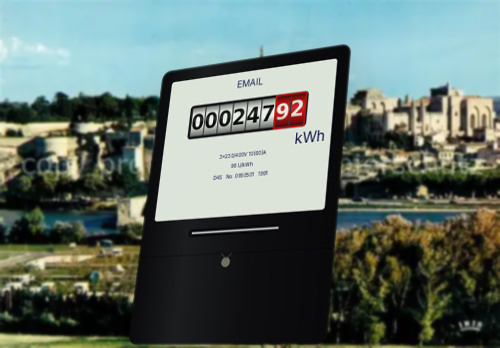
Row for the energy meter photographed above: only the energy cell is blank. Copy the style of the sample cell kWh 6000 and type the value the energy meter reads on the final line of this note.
kWh 247.92
